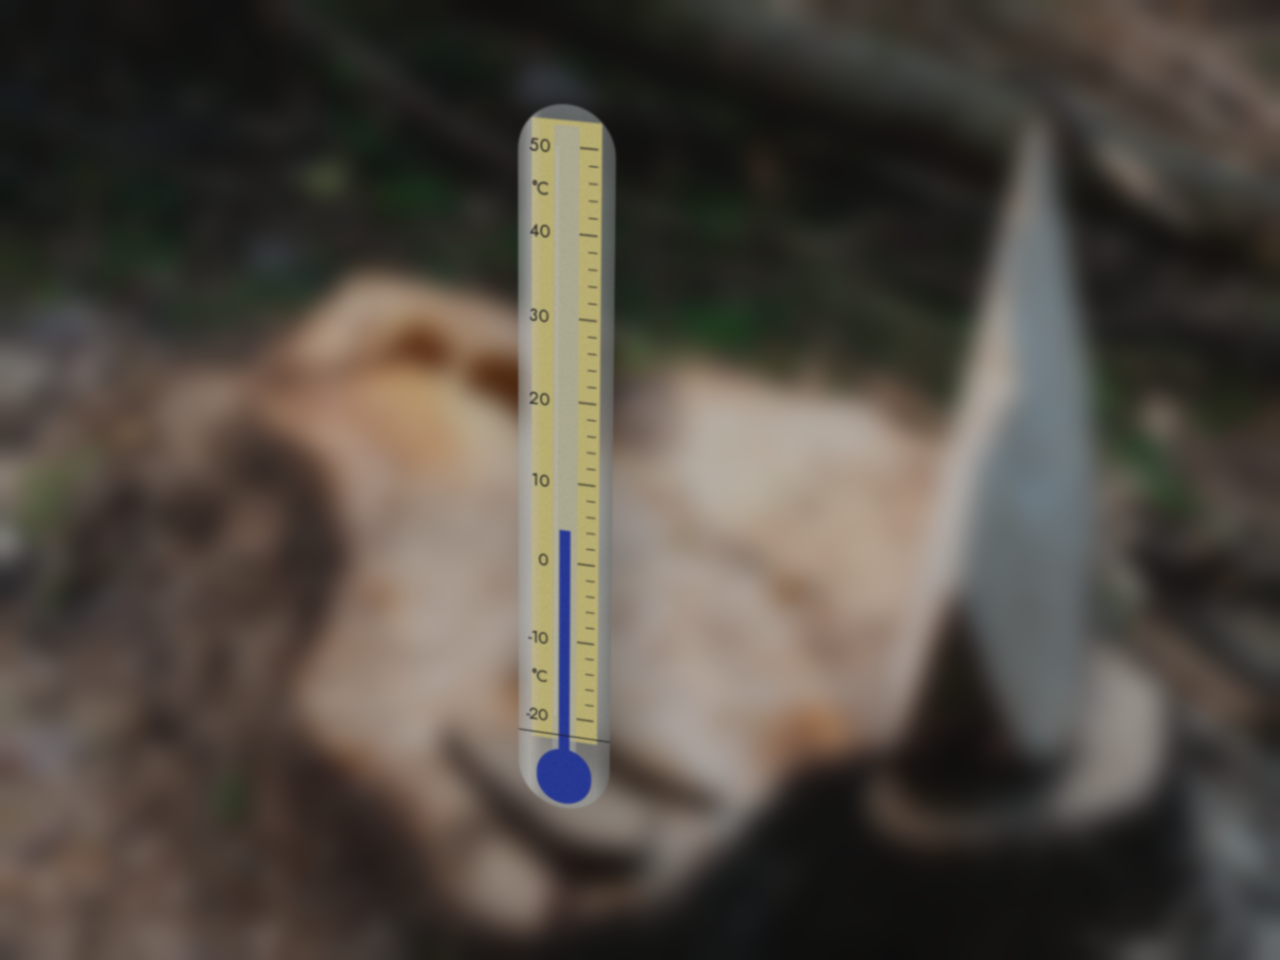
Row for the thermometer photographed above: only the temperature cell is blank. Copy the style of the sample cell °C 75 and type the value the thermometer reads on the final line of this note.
°C 4
